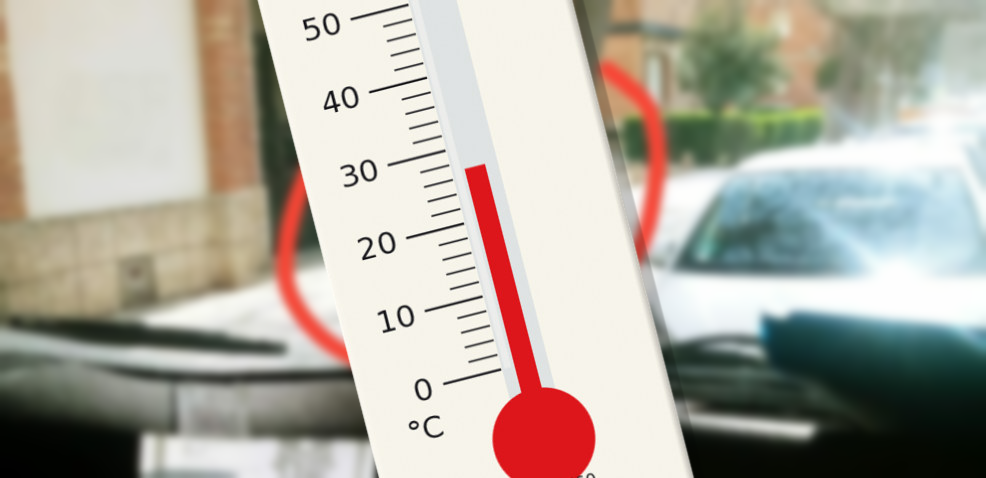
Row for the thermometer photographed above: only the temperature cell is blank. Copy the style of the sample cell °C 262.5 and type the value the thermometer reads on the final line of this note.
°C 27
